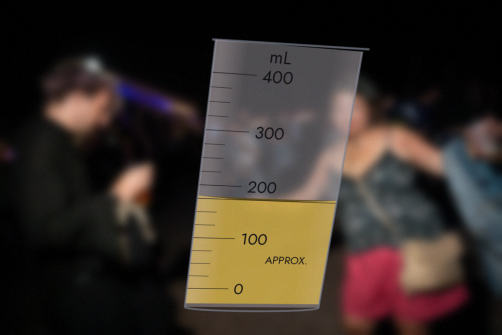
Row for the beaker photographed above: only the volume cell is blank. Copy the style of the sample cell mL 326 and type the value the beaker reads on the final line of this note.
mL 175
